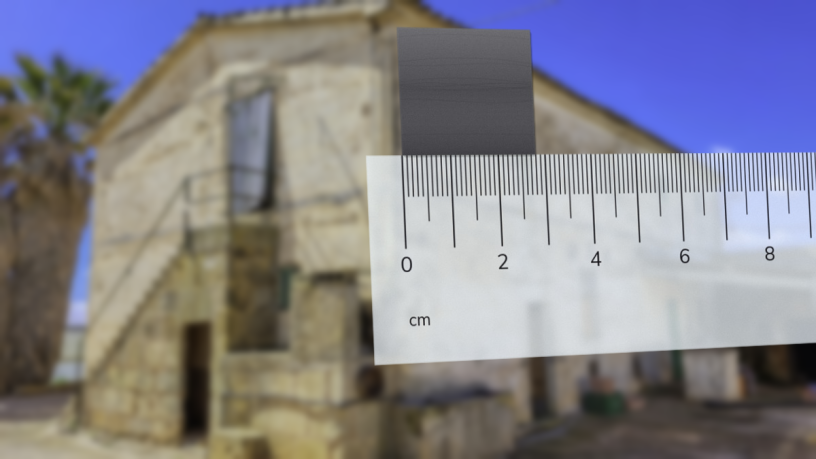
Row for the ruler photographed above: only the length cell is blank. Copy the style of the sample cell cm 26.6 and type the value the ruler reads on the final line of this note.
cm 2.8
